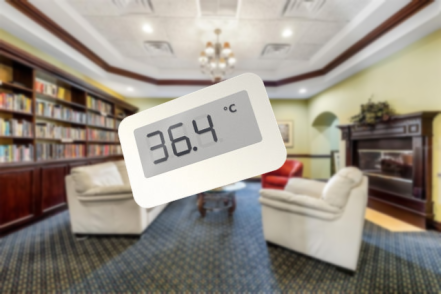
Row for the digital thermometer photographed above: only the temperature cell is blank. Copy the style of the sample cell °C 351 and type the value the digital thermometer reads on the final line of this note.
°C 36.4
